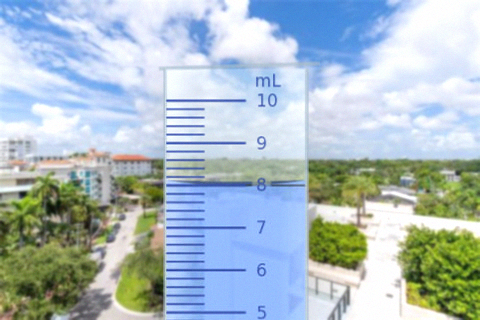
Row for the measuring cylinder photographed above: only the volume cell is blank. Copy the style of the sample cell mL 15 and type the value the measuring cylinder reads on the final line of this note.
mL 8
